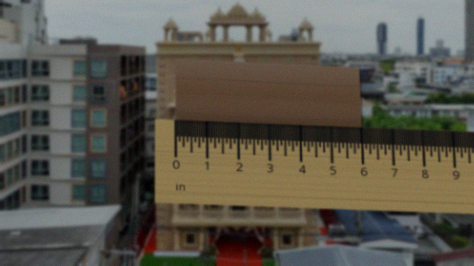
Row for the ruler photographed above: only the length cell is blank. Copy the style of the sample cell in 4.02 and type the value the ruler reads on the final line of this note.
in 6
